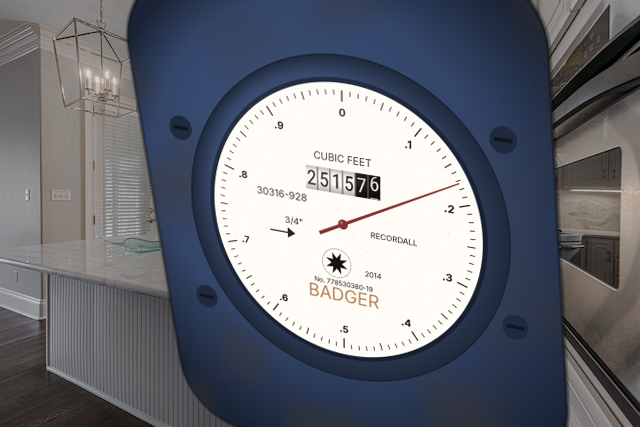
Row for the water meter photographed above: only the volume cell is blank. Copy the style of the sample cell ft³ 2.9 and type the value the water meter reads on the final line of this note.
ft³ 251576.17
